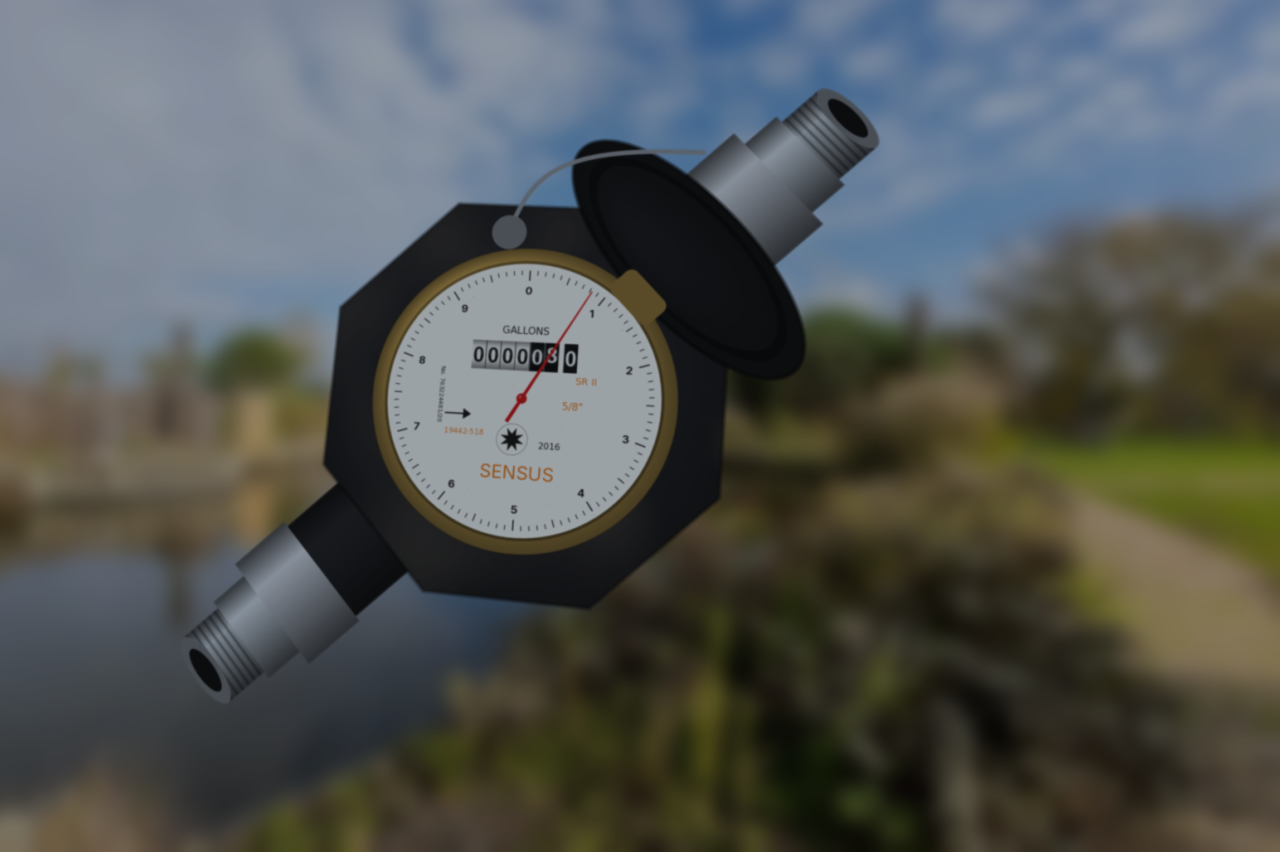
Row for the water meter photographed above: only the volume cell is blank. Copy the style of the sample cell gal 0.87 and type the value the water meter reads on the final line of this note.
gal 80.8
